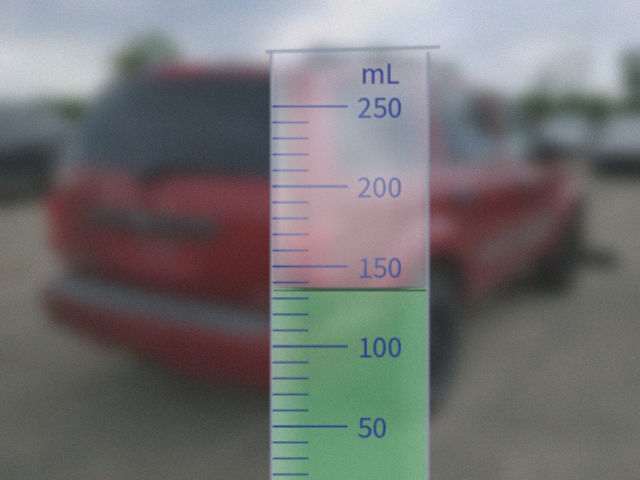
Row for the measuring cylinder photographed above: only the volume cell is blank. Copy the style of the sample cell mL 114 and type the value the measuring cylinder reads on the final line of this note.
mL 135
